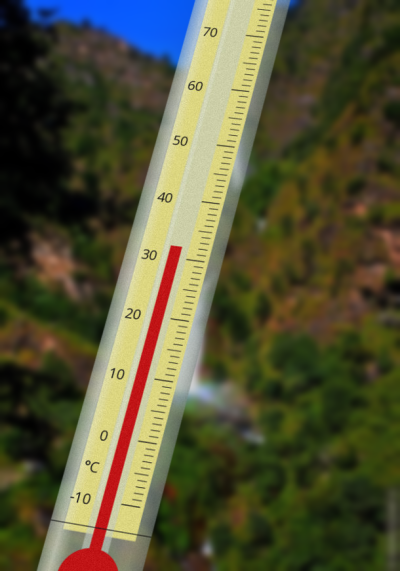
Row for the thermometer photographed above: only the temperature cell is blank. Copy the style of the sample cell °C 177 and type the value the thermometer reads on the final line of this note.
°C 32
